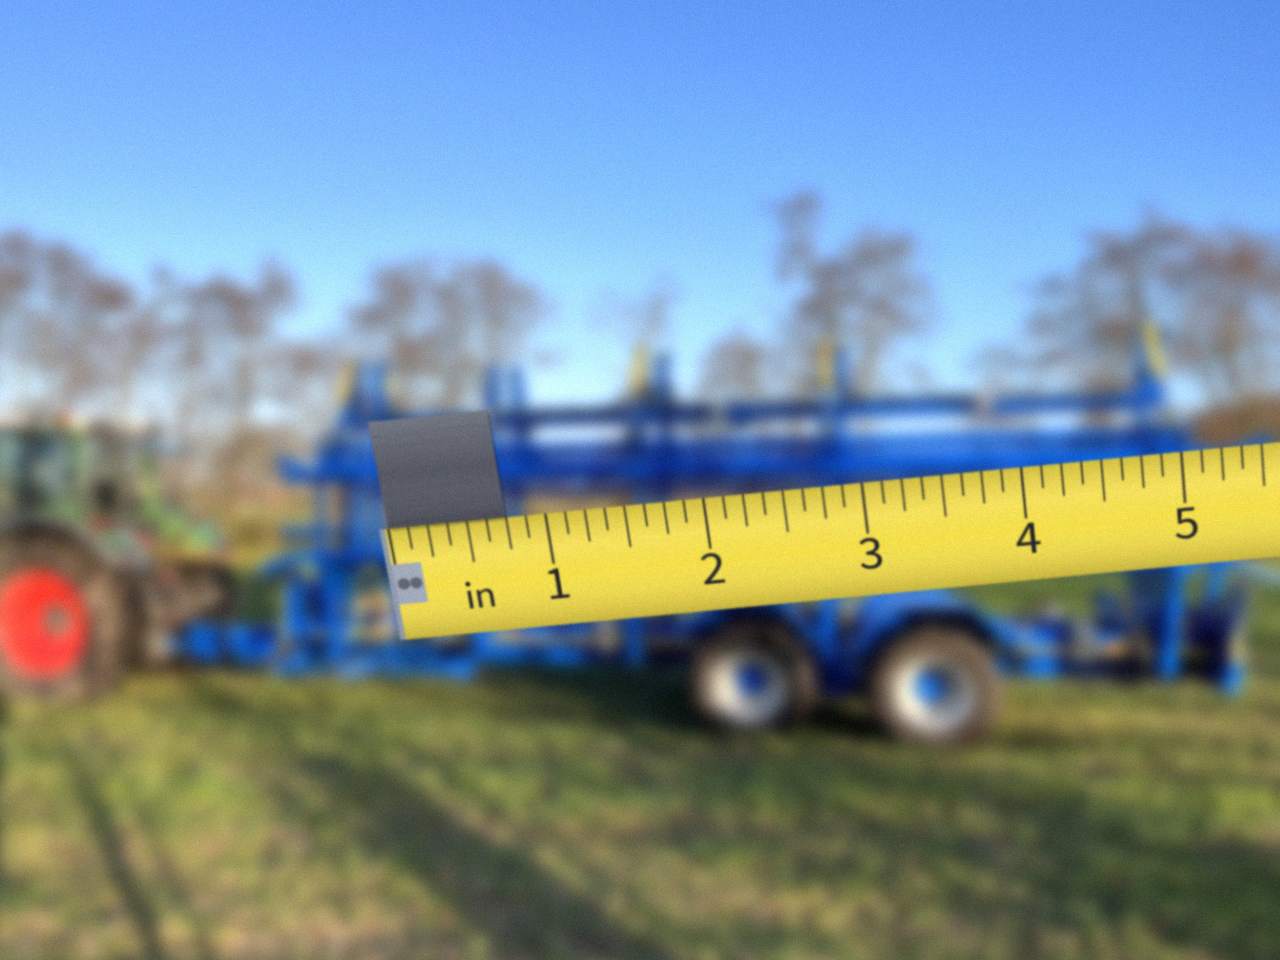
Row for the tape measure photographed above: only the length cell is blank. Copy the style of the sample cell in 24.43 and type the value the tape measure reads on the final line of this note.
in 0.75
